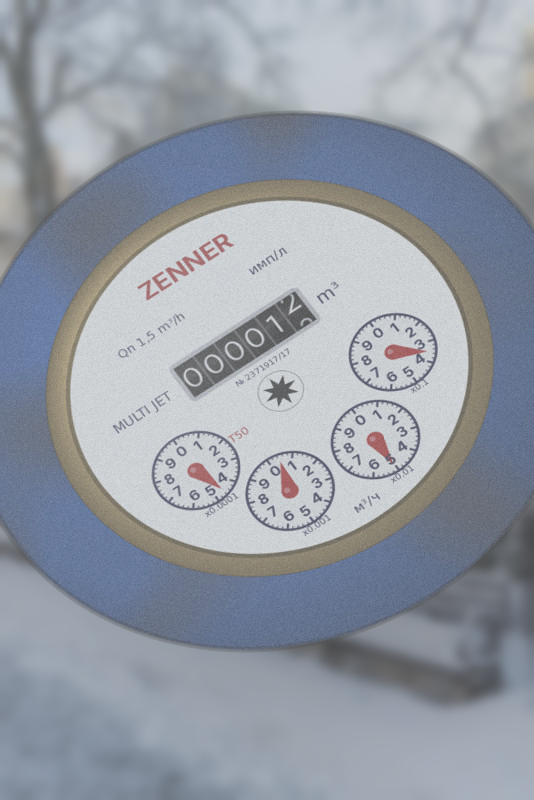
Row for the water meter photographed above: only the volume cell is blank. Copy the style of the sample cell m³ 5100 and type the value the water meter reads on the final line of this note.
m³ 12.3504
